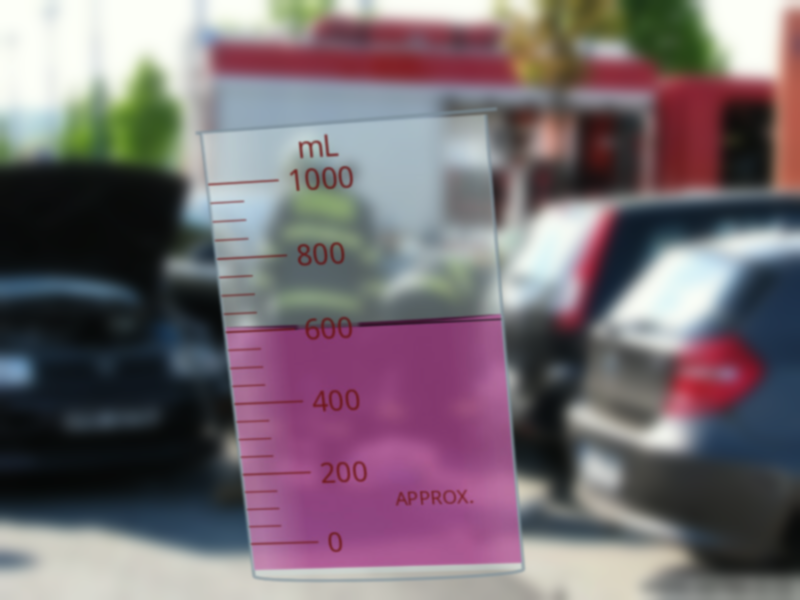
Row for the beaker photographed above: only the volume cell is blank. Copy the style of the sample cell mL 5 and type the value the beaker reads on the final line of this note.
mL 600
